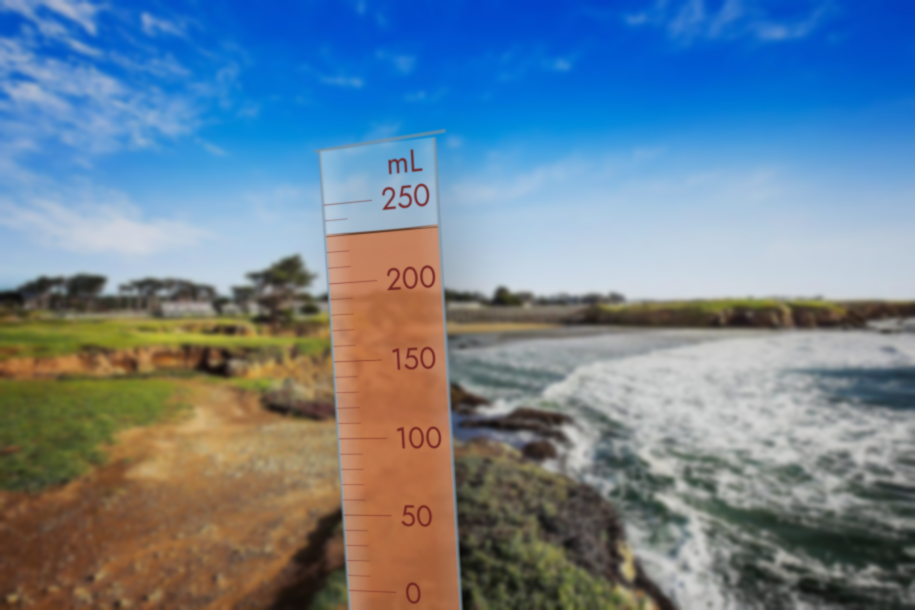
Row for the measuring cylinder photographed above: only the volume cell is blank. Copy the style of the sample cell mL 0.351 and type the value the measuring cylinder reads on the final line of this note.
mL 230
